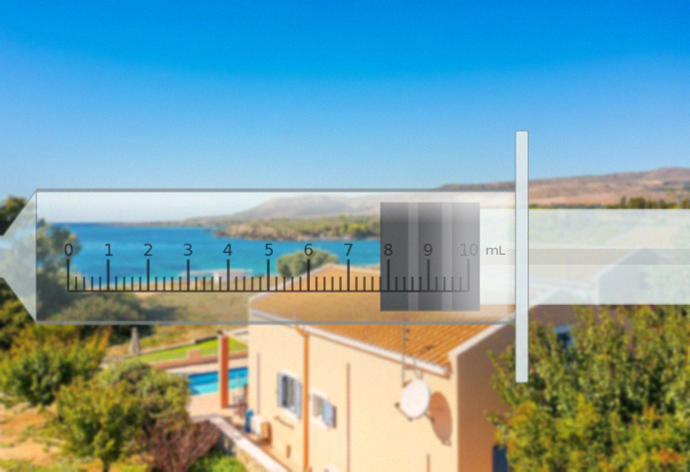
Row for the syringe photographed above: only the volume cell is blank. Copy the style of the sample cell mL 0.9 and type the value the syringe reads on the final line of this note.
mL 7.8
